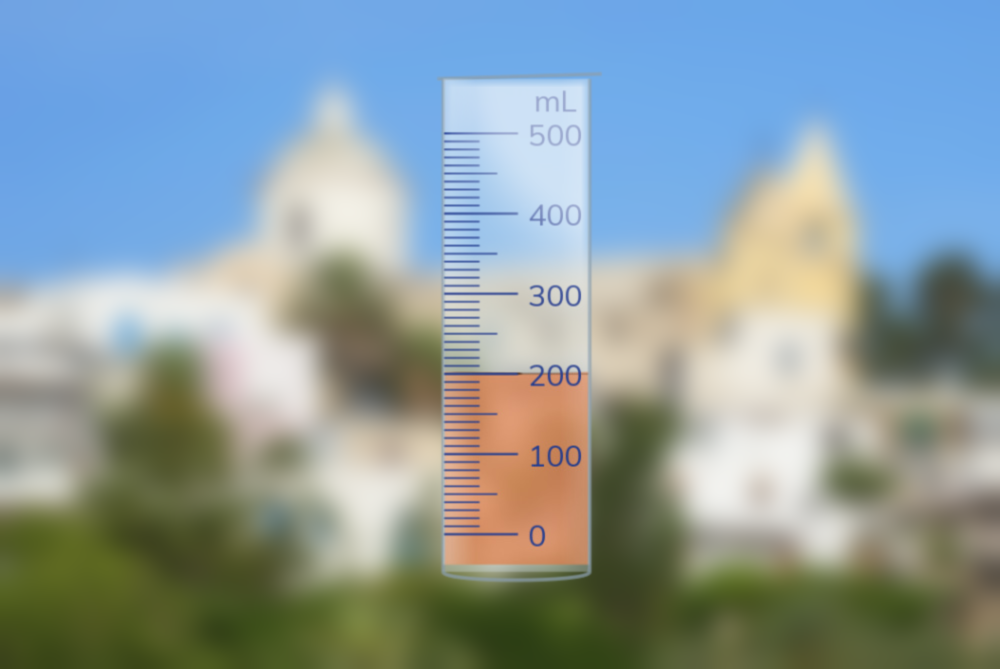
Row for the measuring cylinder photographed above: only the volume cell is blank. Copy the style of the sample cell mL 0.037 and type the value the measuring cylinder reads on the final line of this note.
mL 200
